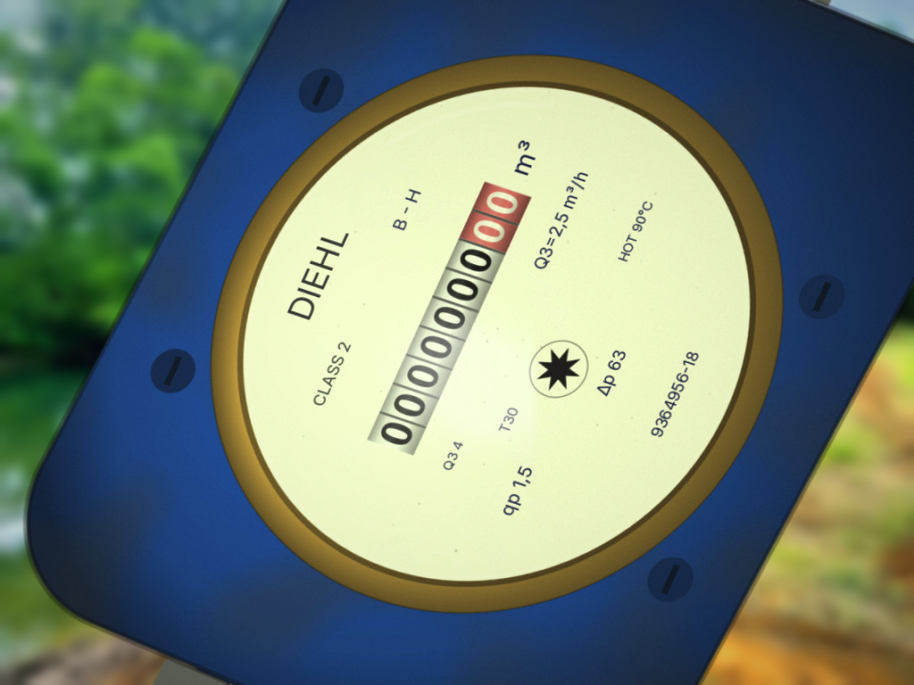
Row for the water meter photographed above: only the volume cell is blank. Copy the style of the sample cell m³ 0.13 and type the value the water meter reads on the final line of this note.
m³ 0.00
